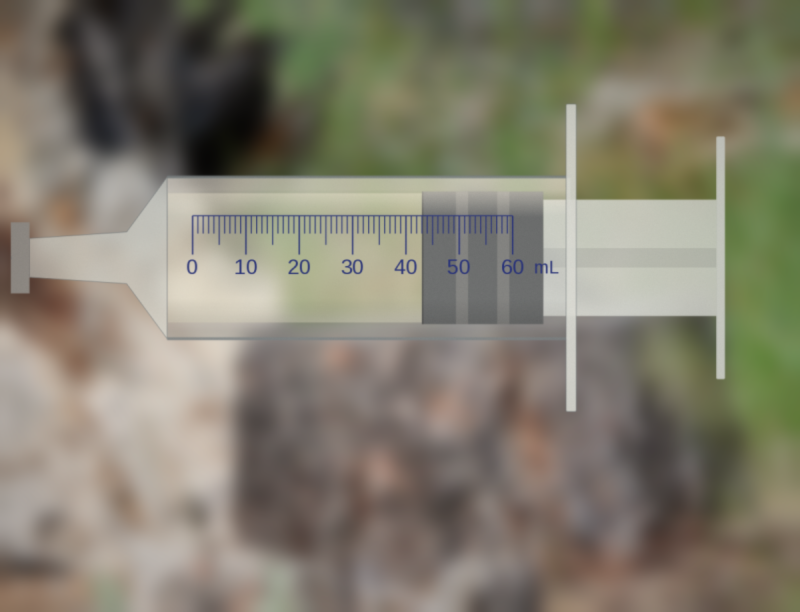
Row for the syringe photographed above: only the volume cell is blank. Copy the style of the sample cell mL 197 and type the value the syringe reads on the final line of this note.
mL 43
